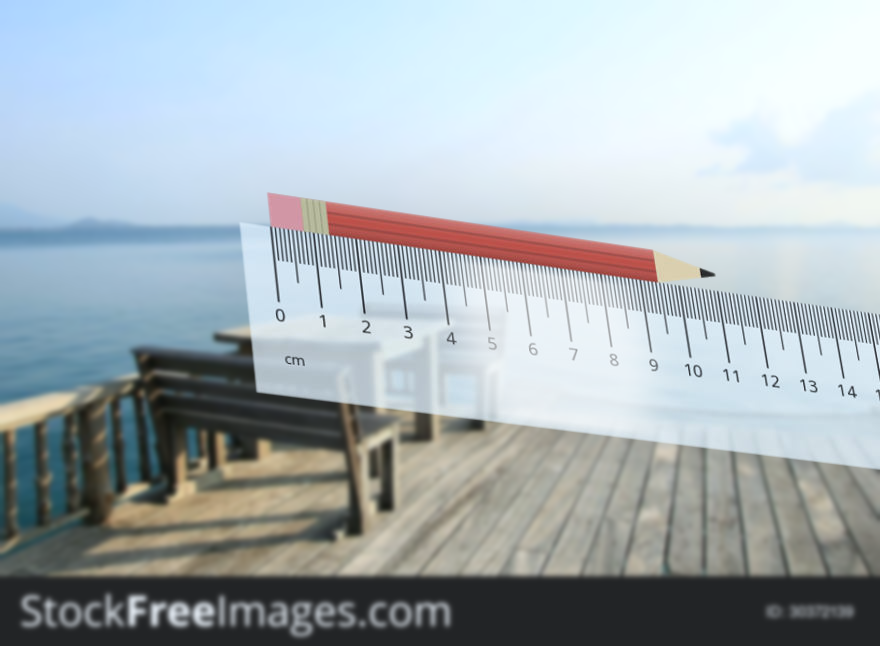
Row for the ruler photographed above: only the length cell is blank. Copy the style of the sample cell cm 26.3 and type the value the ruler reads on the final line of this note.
cm 11
